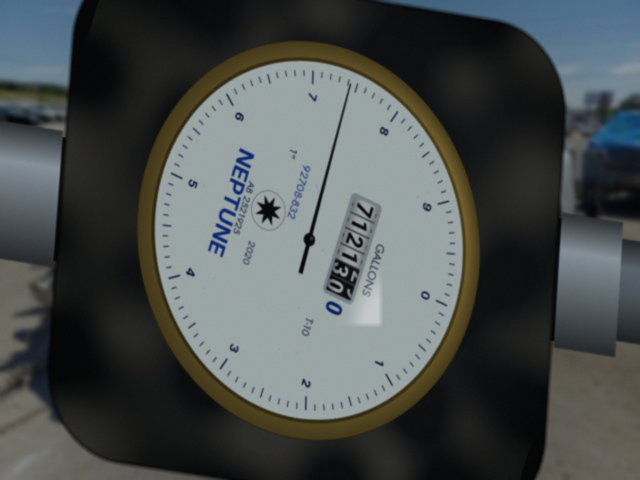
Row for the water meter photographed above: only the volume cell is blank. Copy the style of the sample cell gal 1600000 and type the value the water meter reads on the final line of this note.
gal 7121297.4
